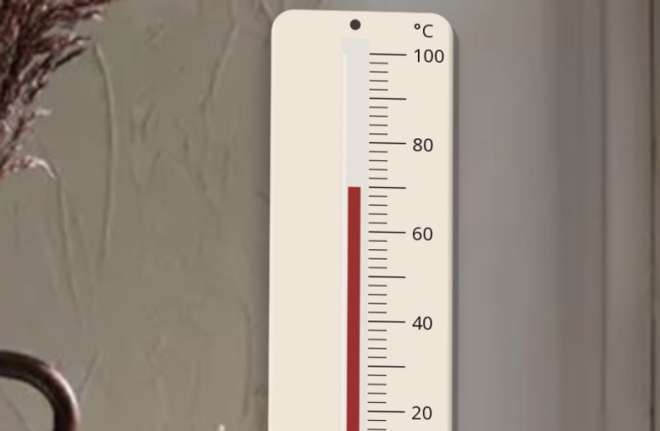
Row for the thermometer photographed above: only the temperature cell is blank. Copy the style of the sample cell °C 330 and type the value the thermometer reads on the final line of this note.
°C 70
